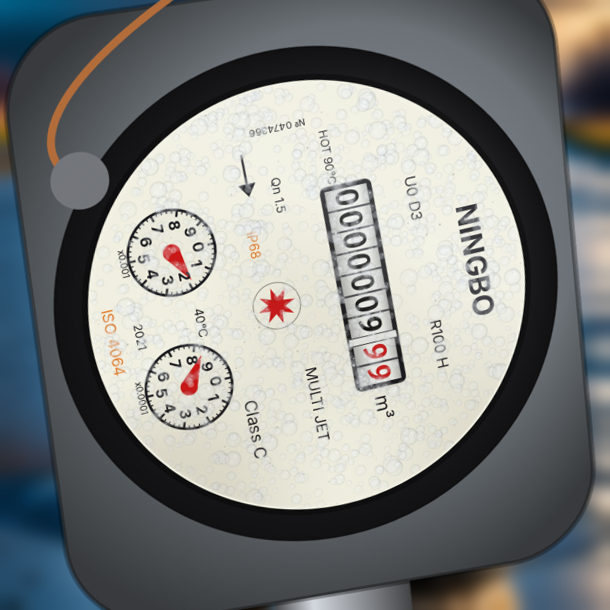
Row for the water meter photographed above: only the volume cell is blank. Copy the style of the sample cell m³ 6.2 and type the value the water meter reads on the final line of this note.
m³ 9.9918
